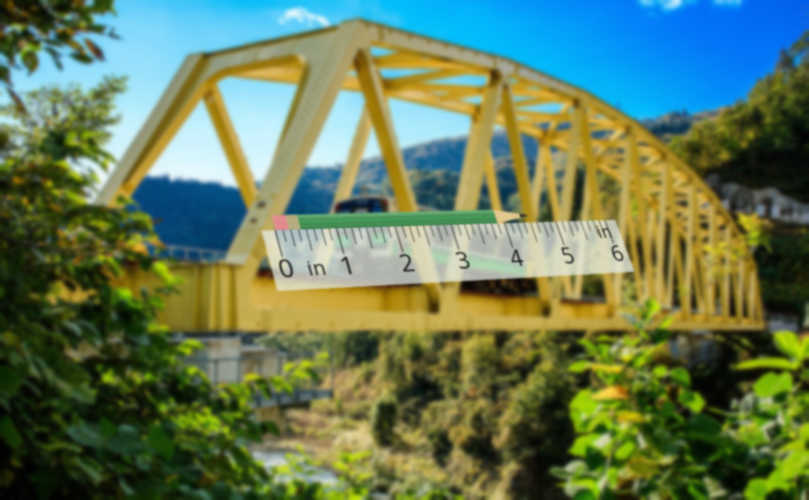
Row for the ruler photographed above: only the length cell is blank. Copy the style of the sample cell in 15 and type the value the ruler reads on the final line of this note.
in 4.5
